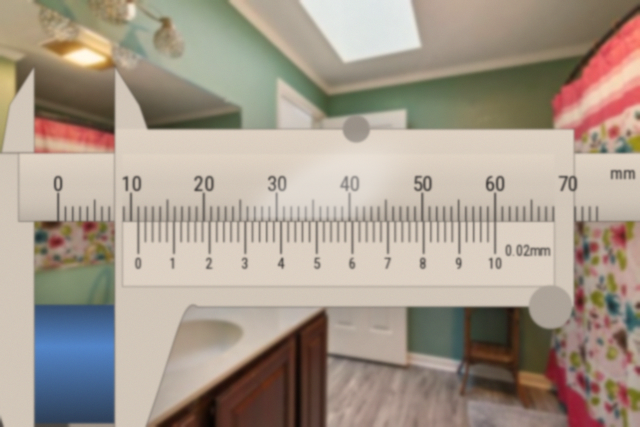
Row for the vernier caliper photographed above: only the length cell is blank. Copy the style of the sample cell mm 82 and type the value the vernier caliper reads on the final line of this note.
mm 11.0
